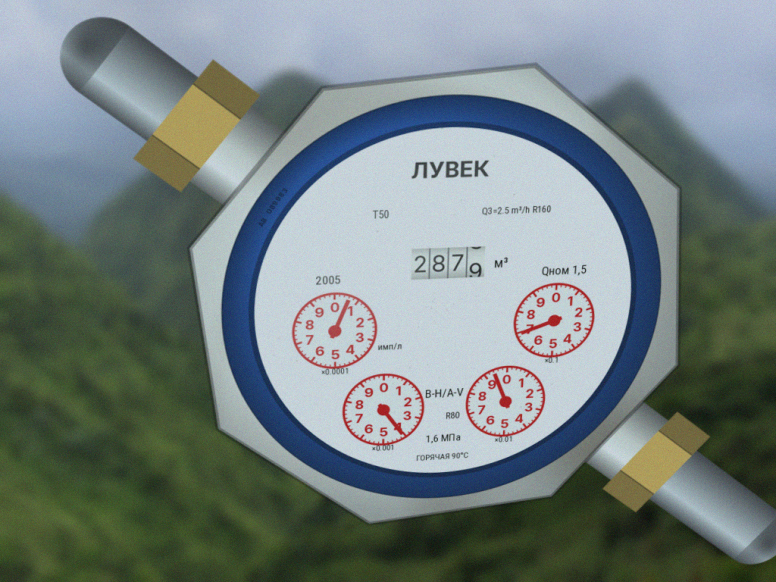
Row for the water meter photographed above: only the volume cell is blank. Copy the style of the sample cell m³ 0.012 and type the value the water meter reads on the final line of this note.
m³ 2878.6940
